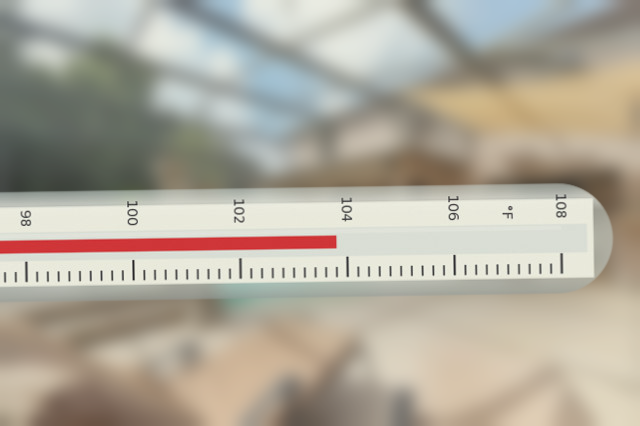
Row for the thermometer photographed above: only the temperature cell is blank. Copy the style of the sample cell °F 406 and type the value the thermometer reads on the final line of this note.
°F 103.8
